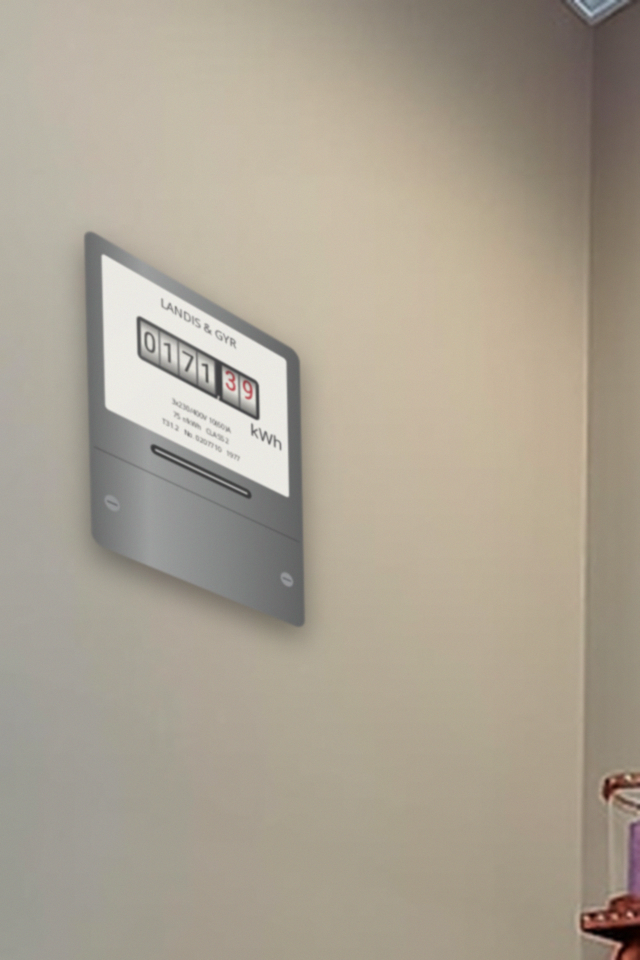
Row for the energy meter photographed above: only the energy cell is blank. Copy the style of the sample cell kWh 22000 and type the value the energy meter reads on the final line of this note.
kWh 171.39
